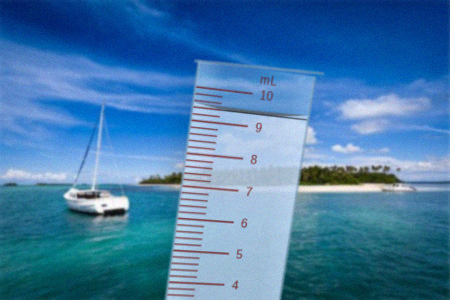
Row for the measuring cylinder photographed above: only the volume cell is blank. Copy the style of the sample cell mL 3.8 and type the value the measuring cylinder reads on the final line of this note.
mL 9.4
